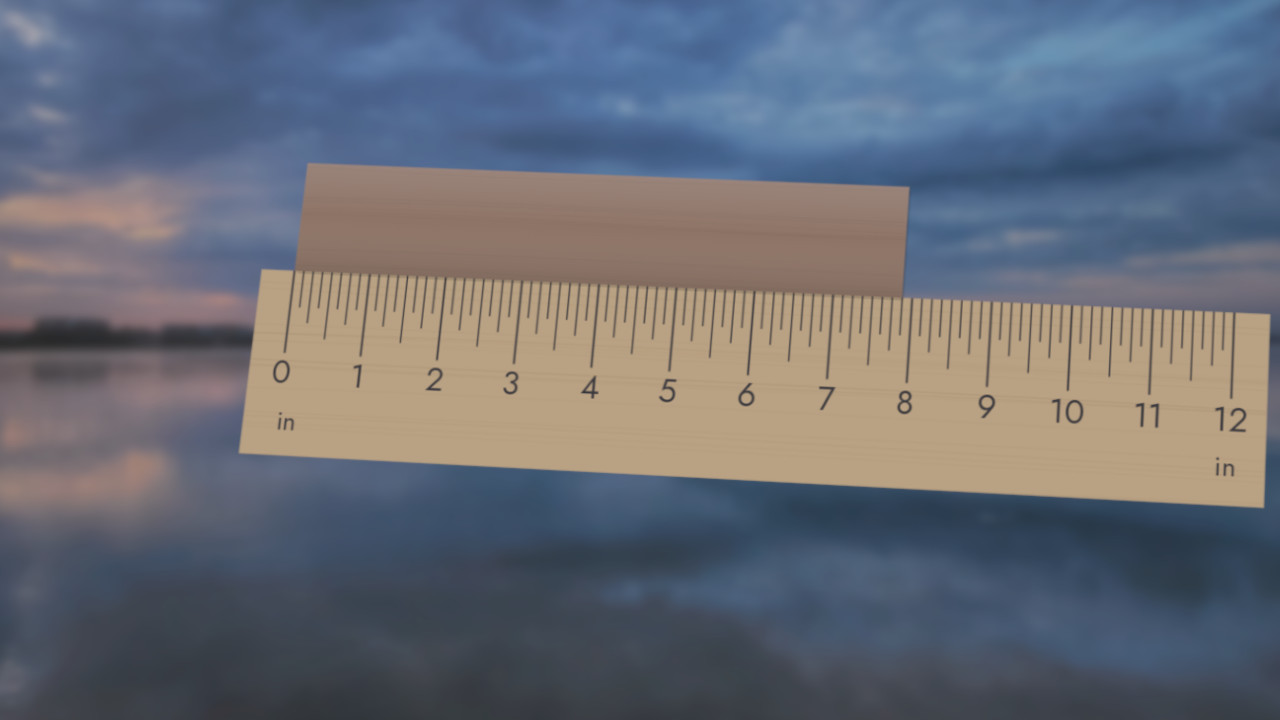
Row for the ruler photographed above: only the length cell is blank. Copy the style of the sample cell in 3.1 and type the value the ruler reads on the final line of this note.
in 7.875
